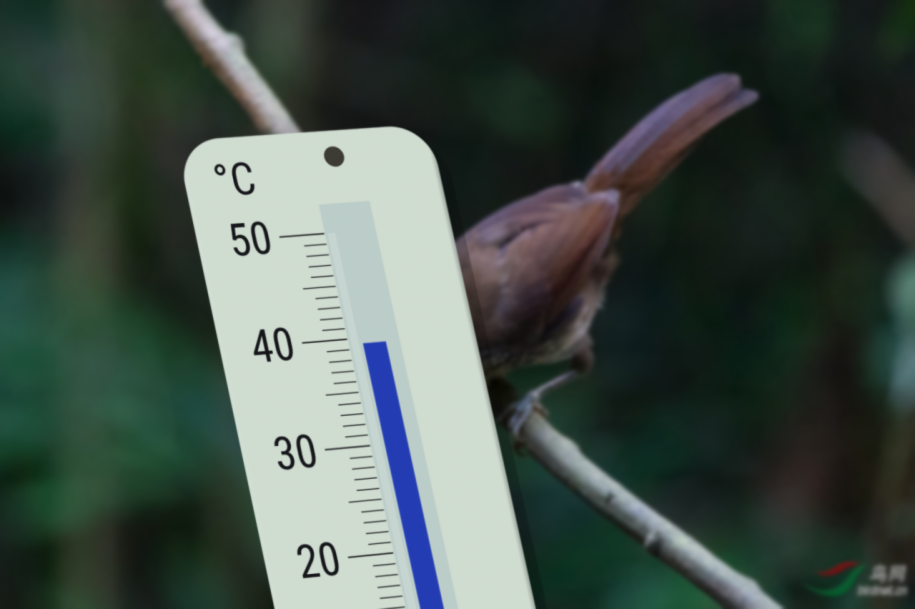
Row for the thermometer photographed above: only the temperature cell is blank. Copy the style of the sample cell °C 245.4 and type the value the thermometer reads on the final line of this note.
°C 39.5
